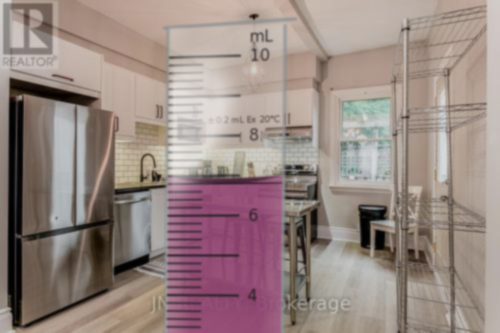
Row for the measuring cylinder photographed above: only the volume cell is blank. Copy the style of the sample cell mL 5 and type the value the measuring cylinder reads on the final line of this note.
mL 6.8
